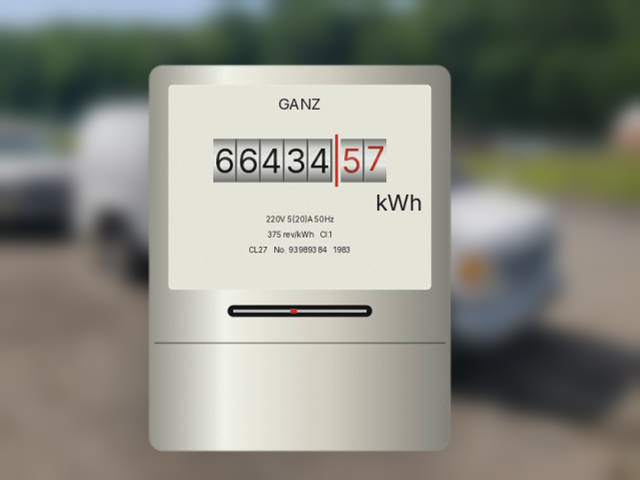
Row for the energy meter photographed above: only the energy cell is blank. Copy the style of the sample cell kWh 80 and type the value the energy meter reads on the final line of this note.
kWh 66434.57
